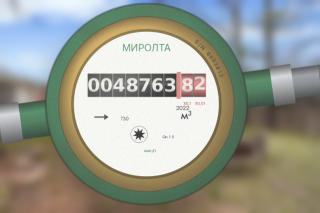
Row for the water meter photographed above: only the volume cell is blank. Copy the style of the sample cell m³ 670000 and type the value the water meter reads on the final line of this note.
m³ 48763.82
